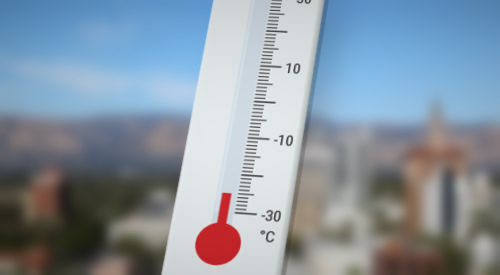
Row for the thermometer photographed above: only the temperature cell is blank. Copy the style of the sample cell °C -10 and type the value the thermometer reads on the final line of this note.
°C -25
